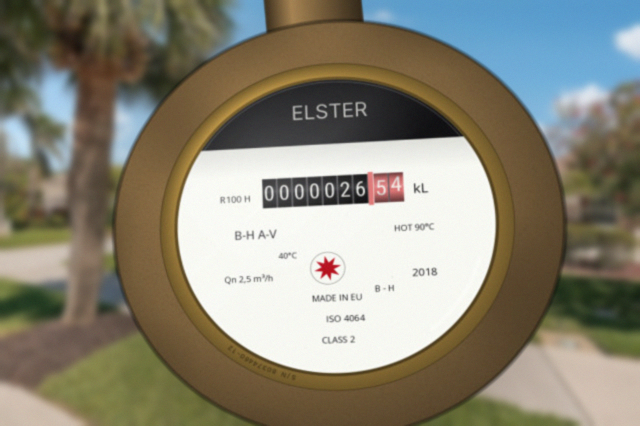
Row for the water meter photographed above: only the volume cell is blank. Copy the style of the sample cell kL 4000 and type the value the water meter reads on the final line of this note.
kL 26.54
